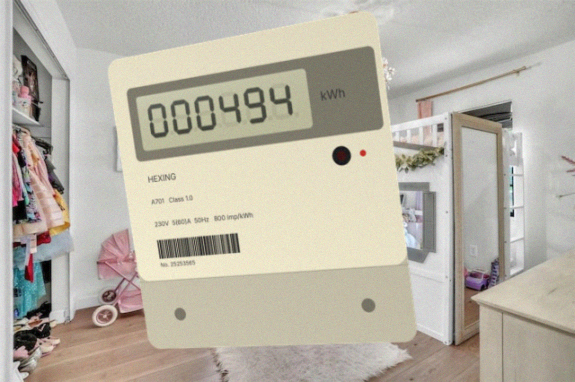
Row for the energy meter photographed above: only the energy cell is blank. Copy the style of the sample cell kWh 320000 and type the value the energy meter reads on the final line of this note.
kWh 494
